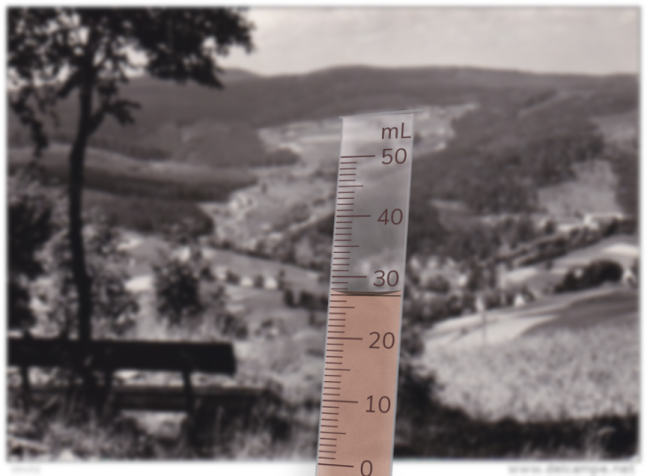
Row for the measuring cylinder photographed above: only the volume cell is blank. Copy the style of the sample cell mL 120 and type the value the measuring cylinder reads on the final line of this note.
mL 27
